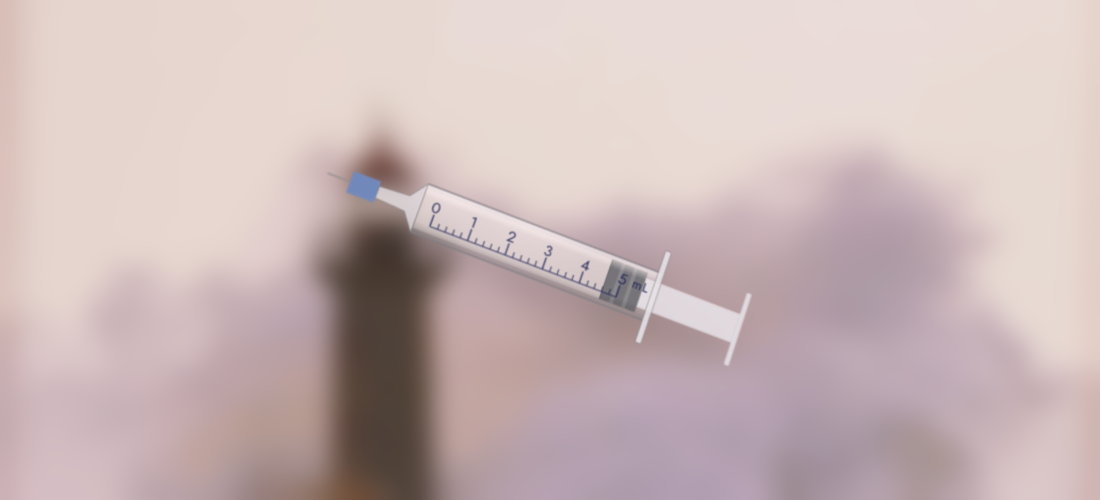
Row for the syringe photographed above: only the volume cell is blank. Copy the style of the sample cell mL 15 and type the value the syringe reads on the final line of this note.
mL 4.6
